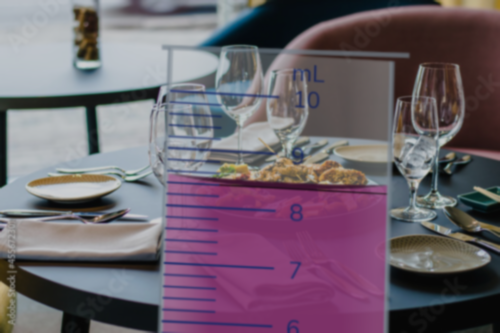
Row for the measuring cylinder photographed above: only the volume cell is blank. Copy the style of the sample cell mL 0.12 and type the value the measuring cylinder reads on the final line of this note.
mL 8.4
